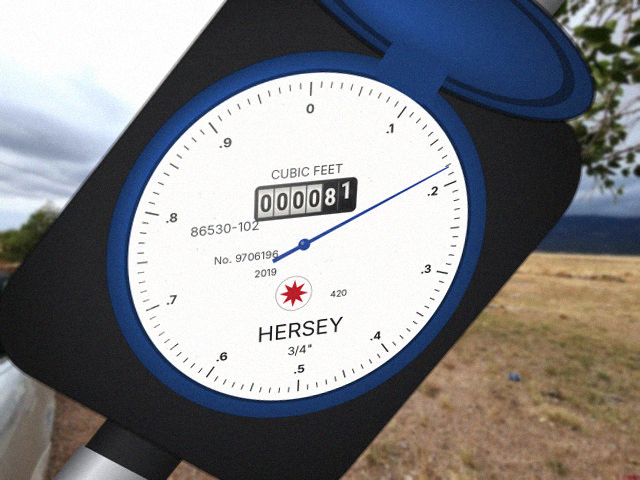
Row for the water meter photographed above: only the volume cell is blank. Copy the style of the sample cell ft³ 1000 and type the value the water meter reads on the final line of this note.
ft³ 81.18
